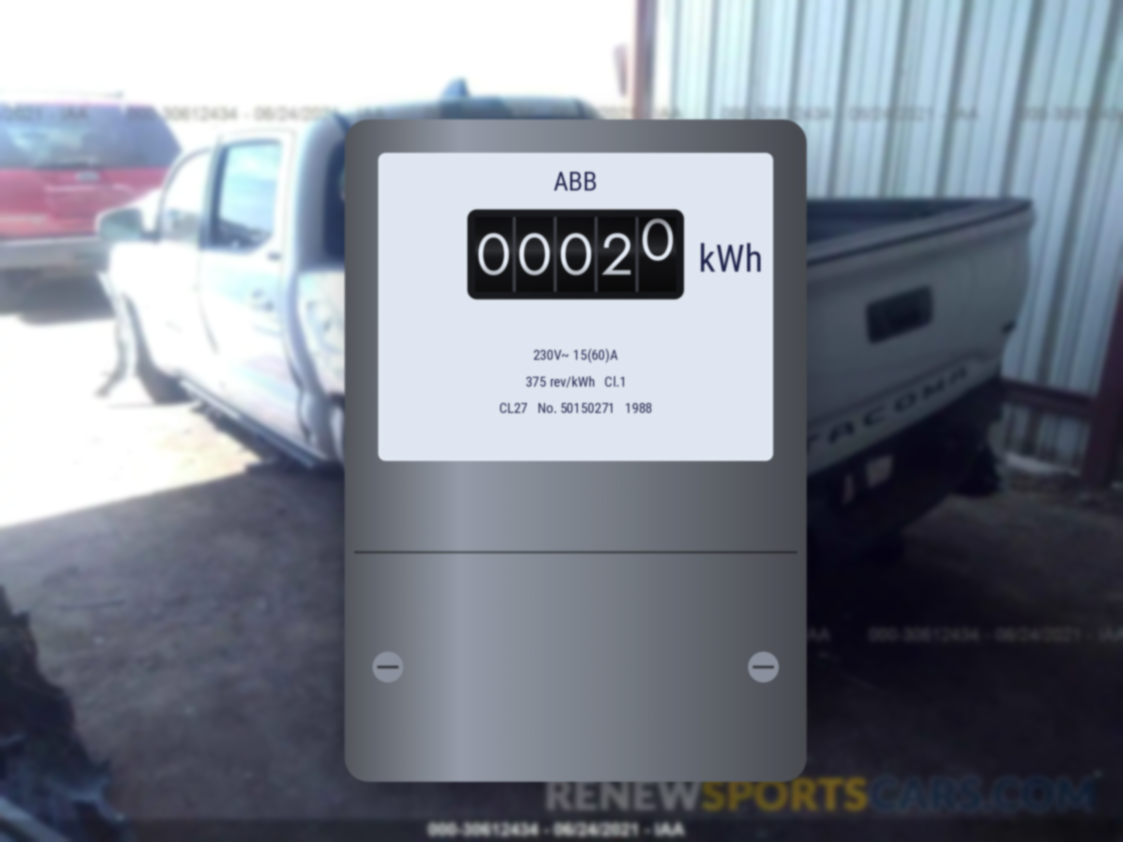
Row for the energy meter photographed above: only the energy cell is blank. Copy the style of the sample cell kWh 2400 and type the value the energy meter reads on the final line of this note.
kWh 20
